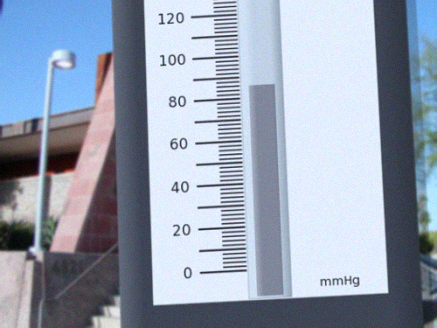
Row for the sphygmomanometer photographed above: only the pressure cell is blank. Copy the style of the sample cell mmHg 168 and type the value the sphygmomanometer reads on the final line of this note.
mmHg 86
